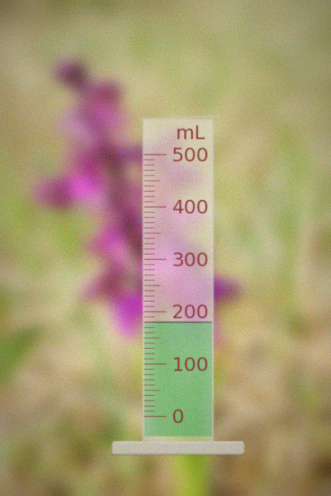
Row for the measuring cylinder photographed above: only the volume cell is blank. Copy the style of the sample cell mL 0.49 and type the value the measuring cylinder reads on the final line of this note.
mL 180
